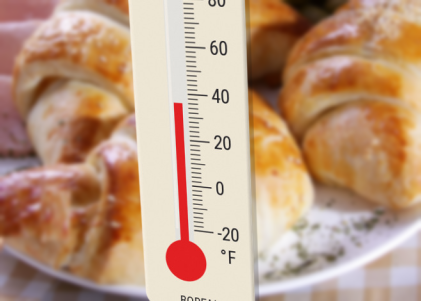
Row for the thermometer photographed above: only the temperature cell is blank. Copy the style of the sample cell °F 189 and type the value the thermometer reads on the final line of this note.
°F 36
